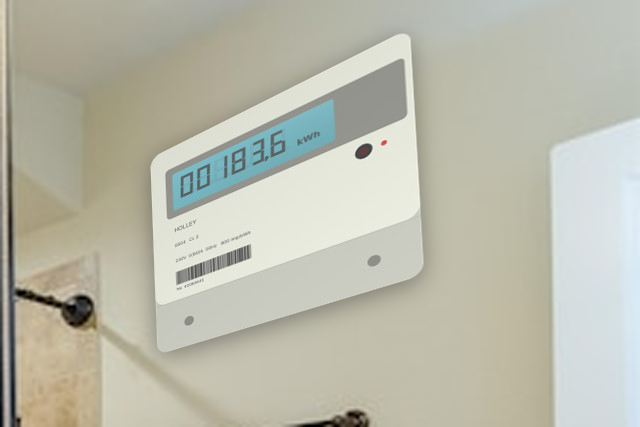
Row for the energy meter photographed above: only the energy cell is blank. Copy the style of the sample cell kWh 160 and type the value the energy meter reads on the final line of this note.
kWh 183.6
